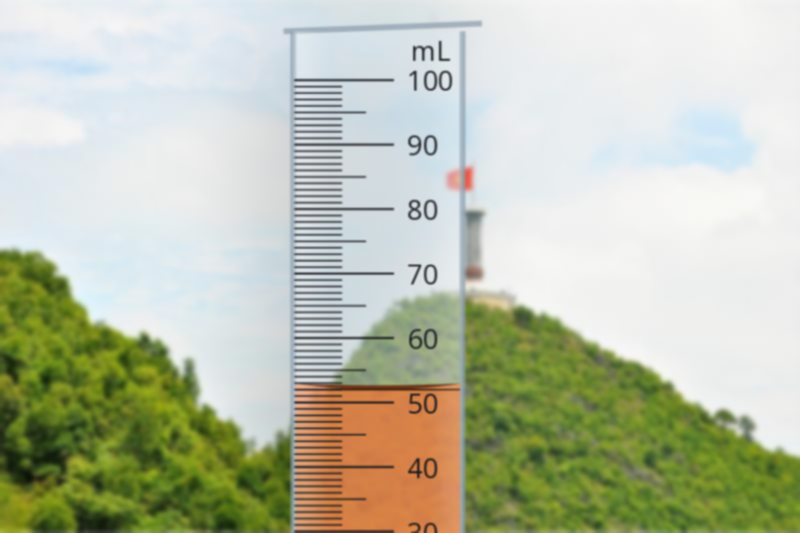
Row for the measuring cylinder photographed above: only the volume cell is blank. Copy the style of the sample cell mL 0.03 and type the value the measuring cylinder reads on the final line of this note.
mL 52
